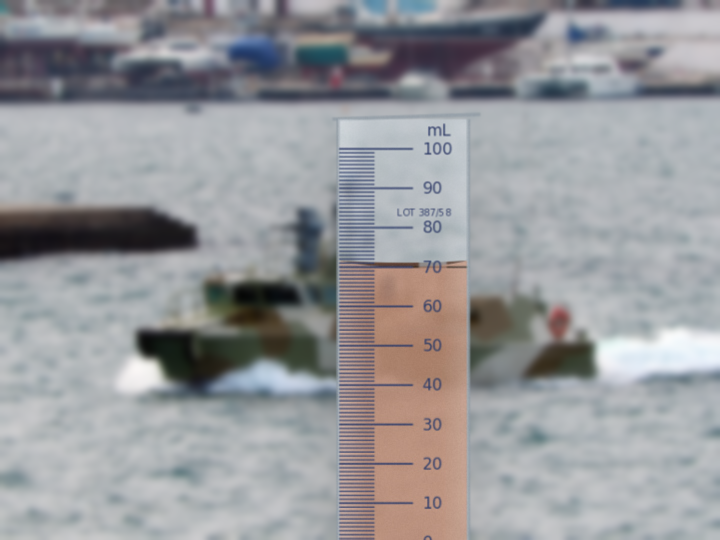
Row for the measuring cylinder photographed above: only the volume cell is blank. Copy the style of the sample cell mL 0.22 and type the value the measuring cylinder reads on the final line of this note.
mL 70
